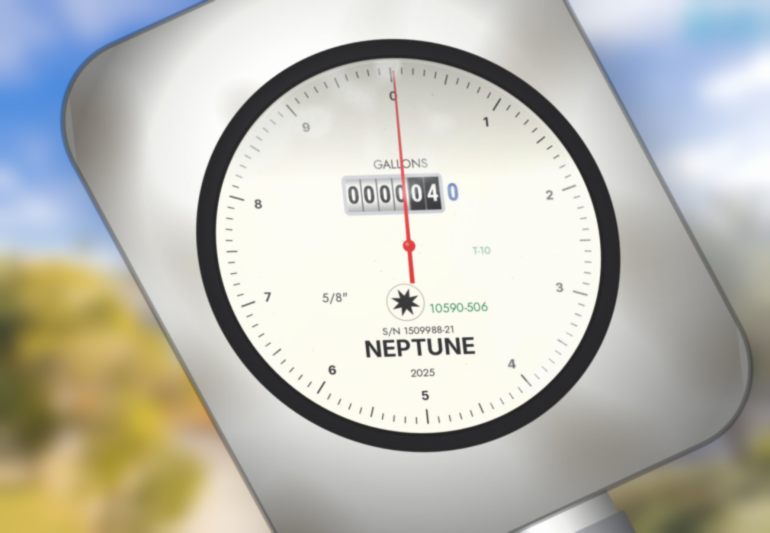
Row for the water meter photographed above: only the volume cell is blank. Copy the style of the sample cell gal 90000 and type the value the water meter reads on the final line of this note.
gal 40.0
